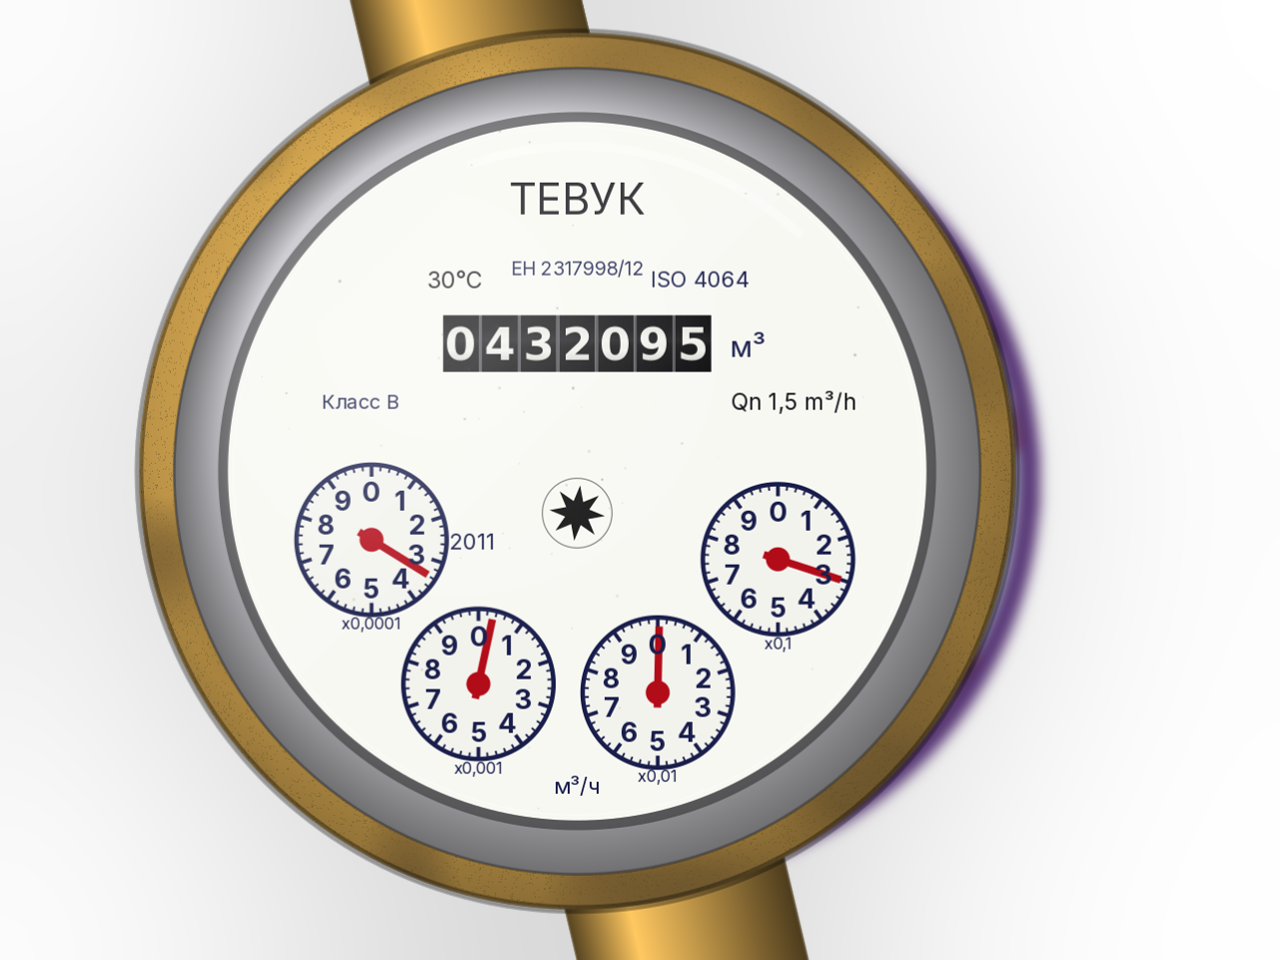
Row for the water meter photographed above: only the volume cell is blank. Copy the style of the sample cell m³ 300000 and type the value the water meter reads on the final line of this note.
m³ 432095.3003
